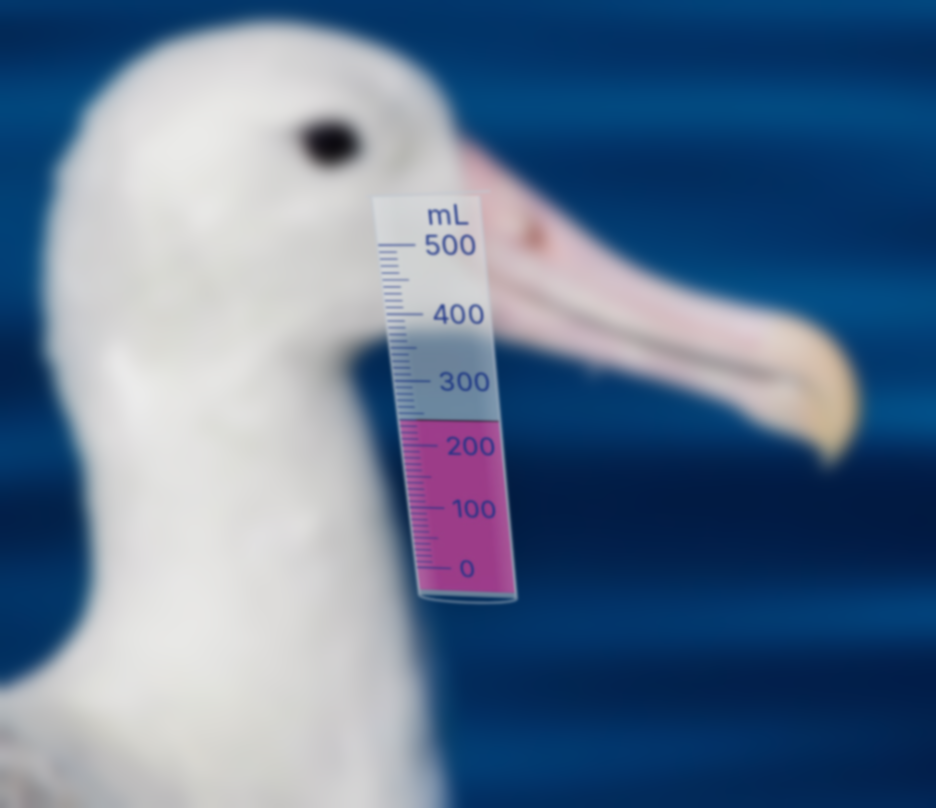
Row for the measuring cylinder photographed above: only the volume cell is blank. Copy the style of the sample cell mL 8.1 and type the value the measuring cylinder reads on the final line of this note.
mL 240
